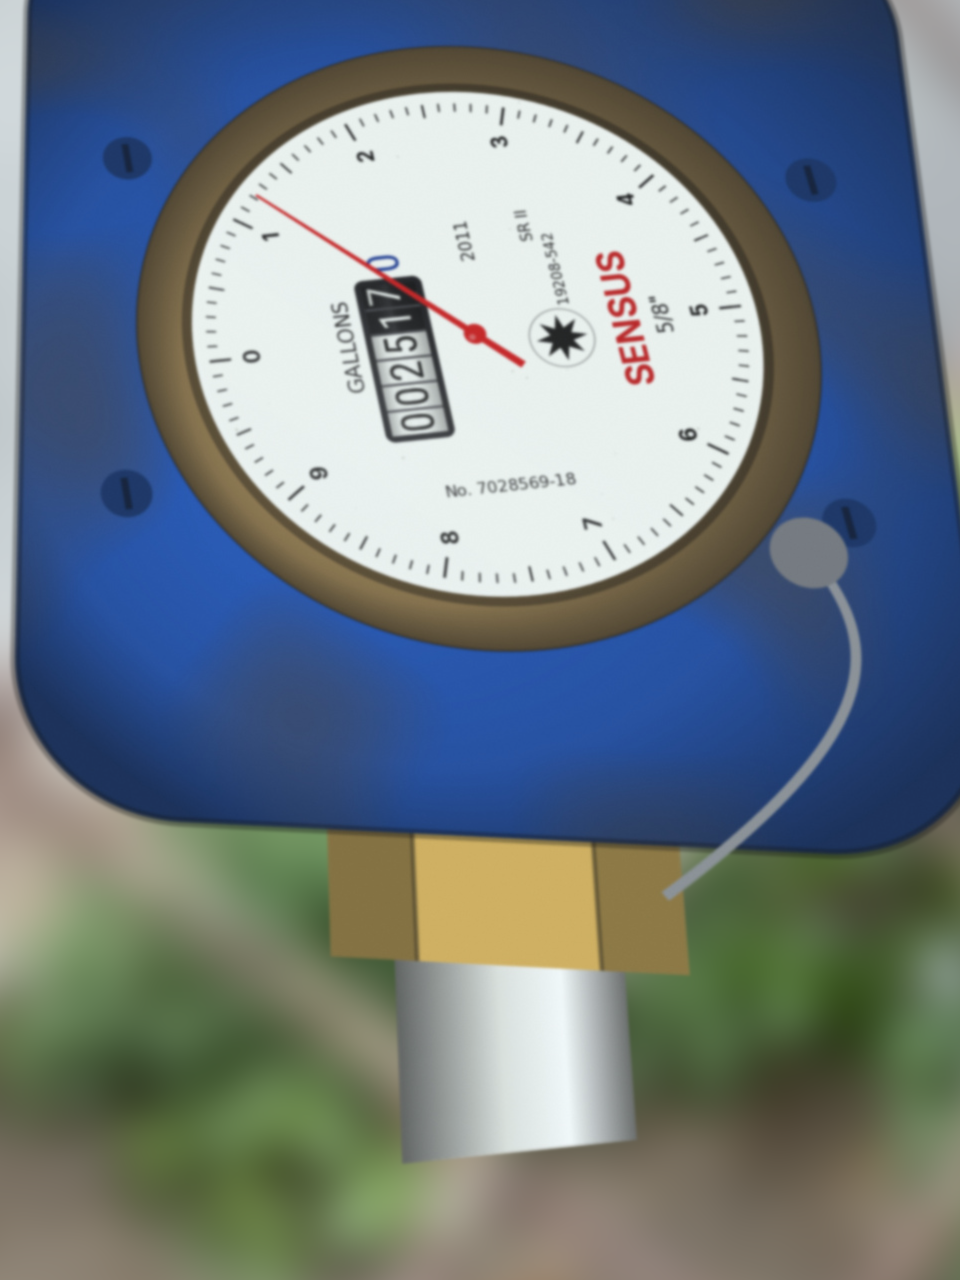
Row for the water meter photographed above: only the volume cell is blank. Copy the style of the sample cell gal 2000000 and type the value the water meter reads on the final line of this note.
gal 25171.2
